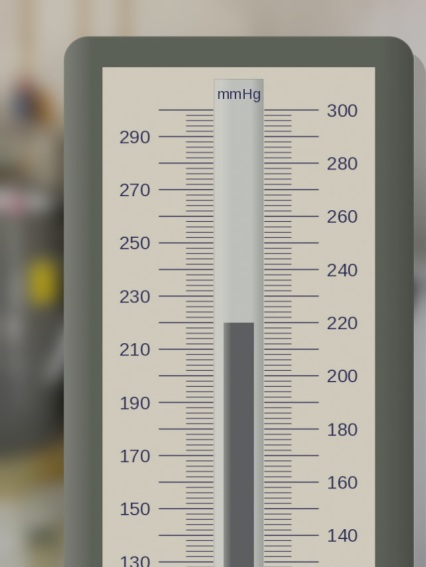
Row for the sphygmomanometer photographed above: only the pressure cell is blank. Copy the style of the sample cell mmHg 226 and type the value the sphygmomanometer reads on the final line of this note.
mmHg 220
